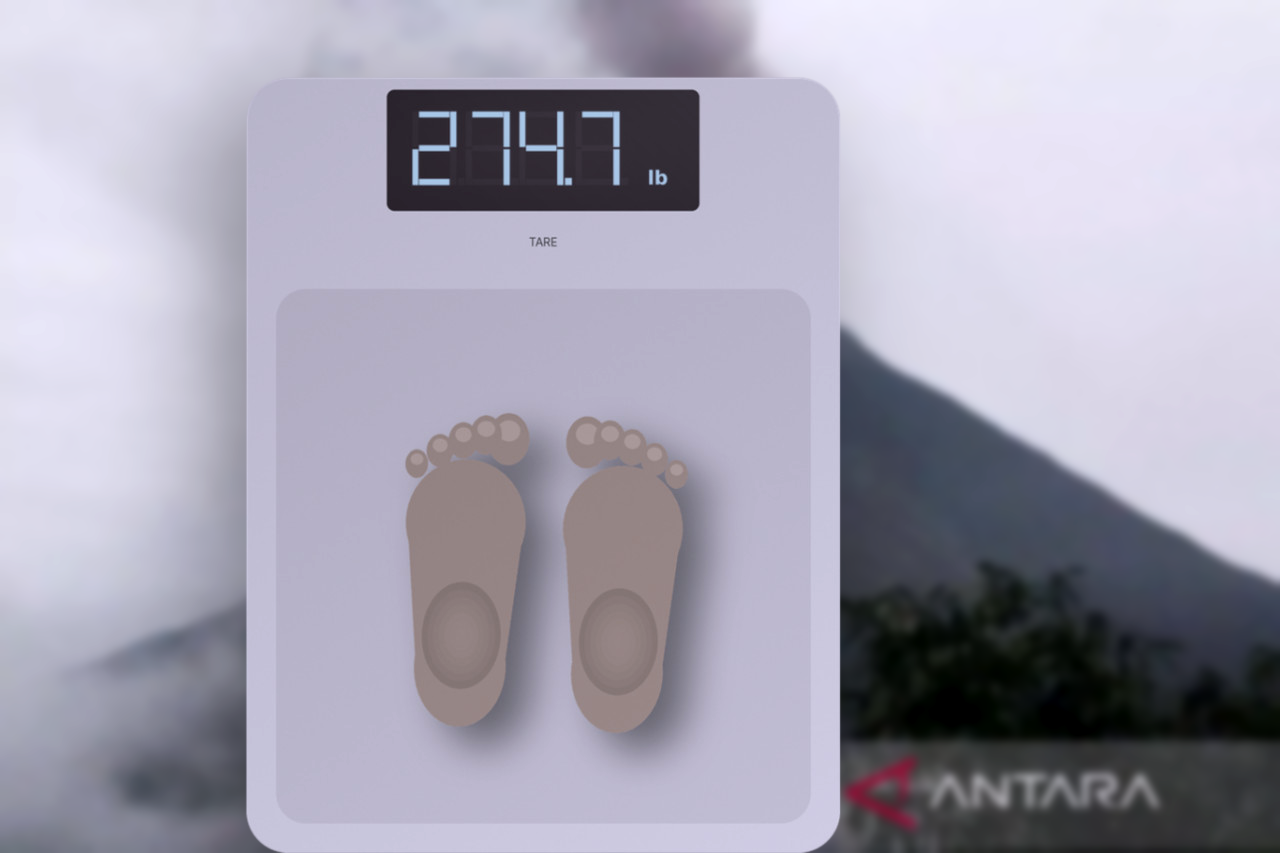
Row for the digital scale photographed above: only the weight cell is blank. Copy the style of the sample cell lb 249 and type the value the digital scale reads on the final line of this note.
lb 274.7
